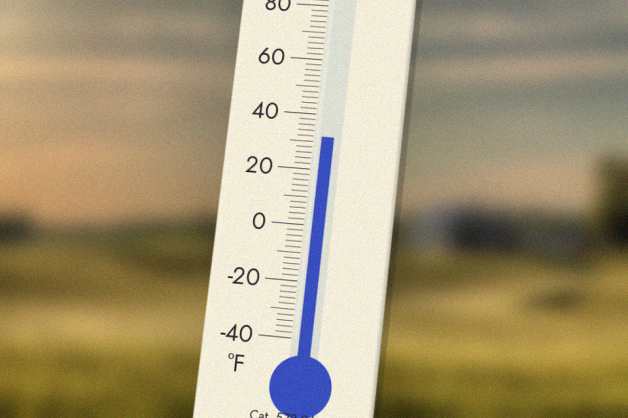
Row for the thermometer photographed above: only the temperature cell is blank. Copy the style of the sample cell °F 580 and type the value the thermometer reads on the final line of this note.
°F 32
